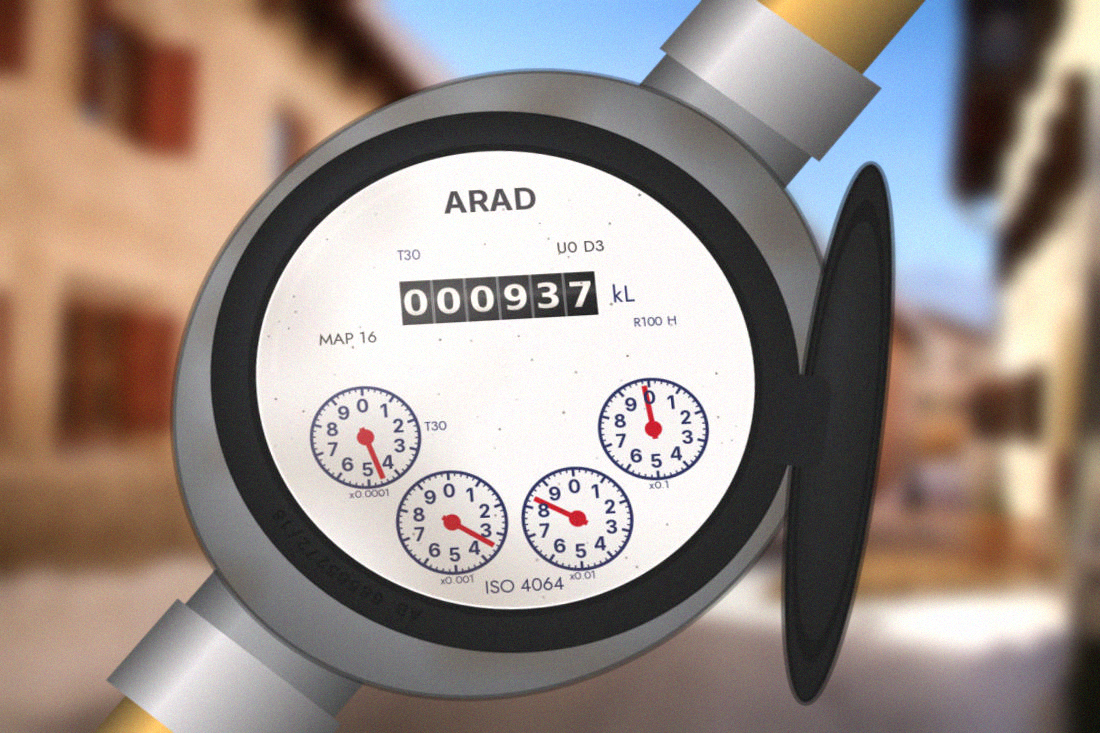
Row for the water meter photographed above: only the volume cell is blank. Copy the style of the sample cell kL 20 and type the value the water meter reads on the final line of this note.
kL 936.9834
